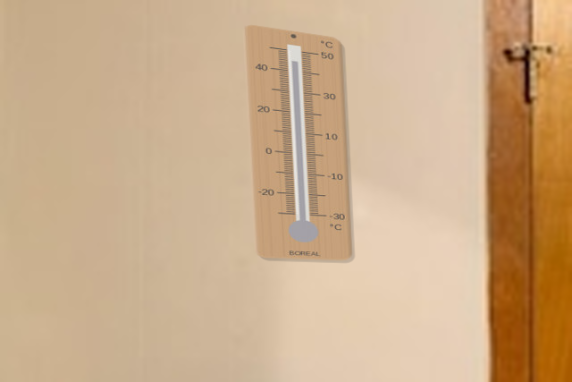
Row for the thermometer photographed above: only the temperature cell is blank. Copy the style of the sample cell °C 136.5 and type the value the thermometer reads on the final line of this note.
°C 45
